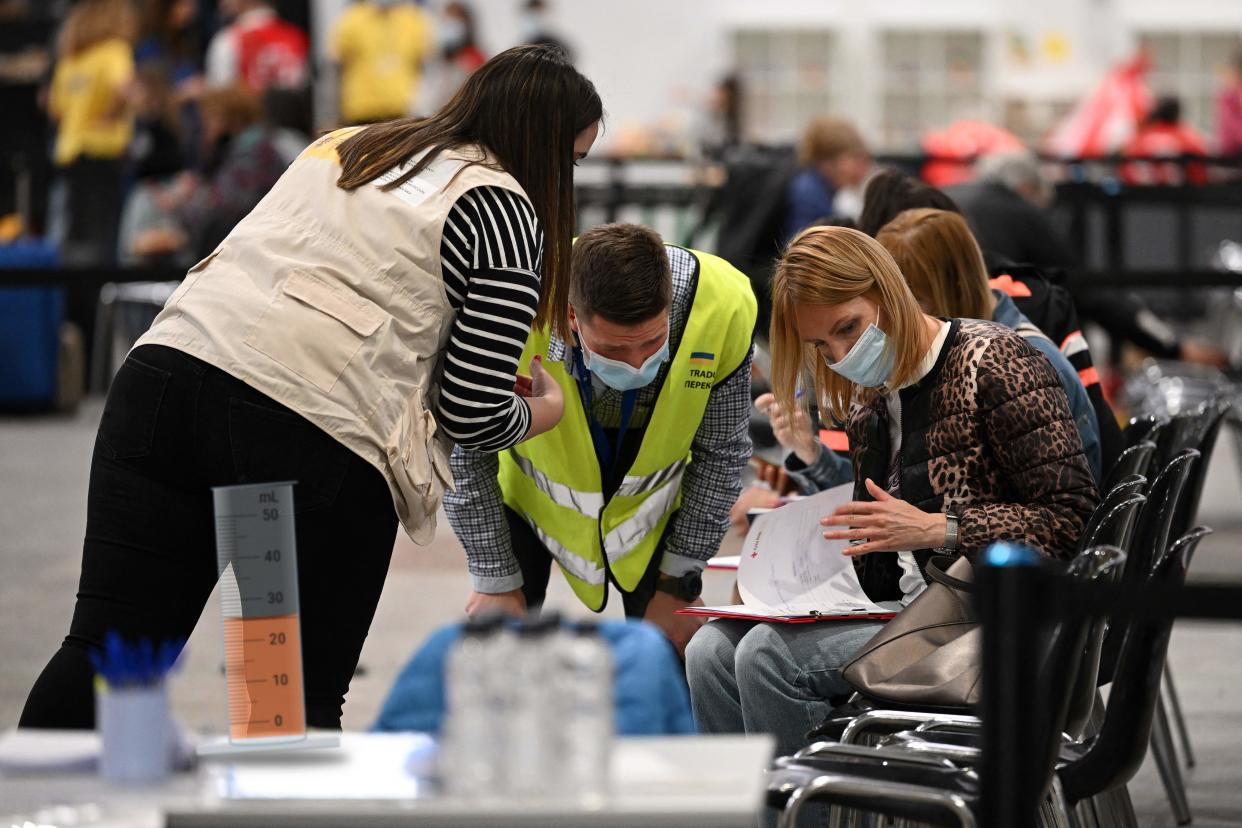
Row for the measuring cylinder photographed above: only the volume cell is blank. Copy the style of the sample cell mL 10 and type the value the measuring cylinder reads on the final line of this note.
mL 25
